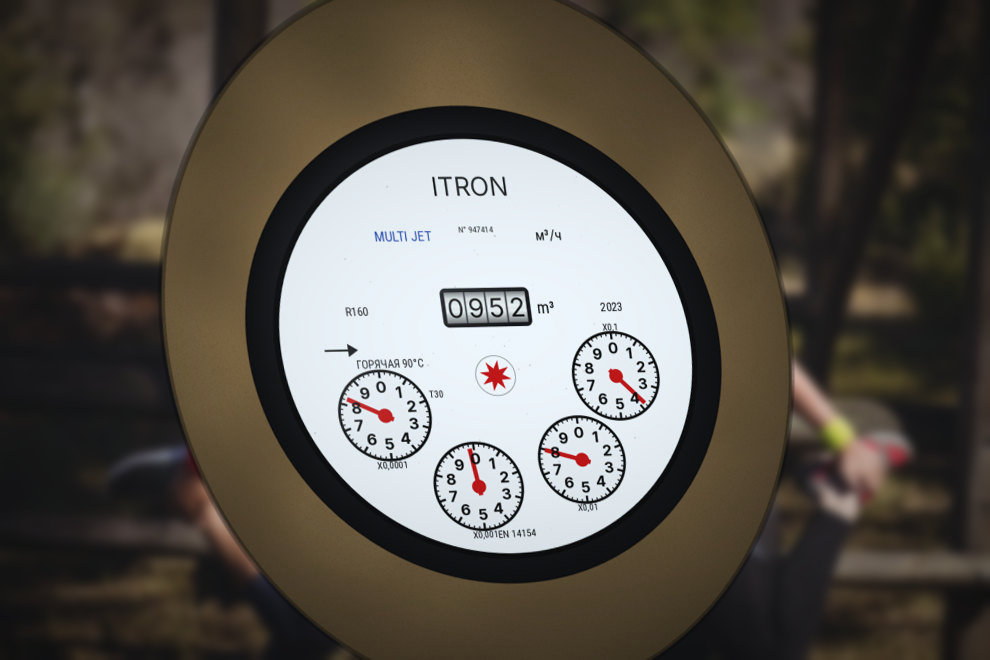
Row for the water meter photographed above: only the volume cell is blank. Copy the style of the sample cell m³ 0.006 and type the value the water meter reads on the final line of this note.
m³ 952.3798
